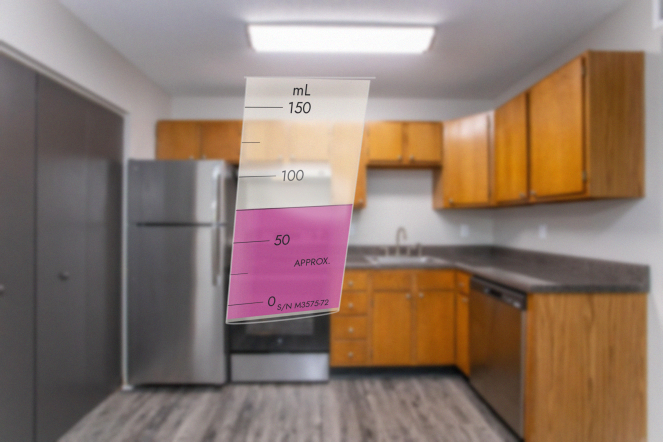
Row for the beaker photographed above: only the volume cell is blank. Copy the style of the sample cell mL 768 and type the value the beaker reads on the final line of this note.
mL 75
